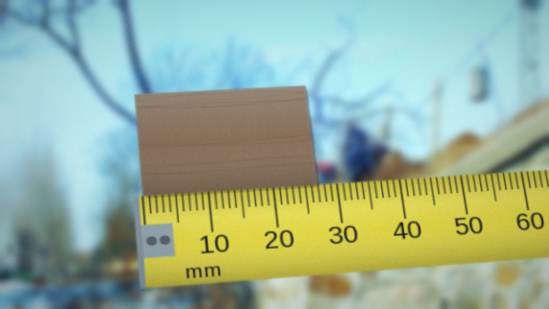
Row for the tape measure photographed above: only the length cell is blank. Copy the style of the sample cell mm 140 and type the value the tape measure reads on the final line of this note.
mm 27
